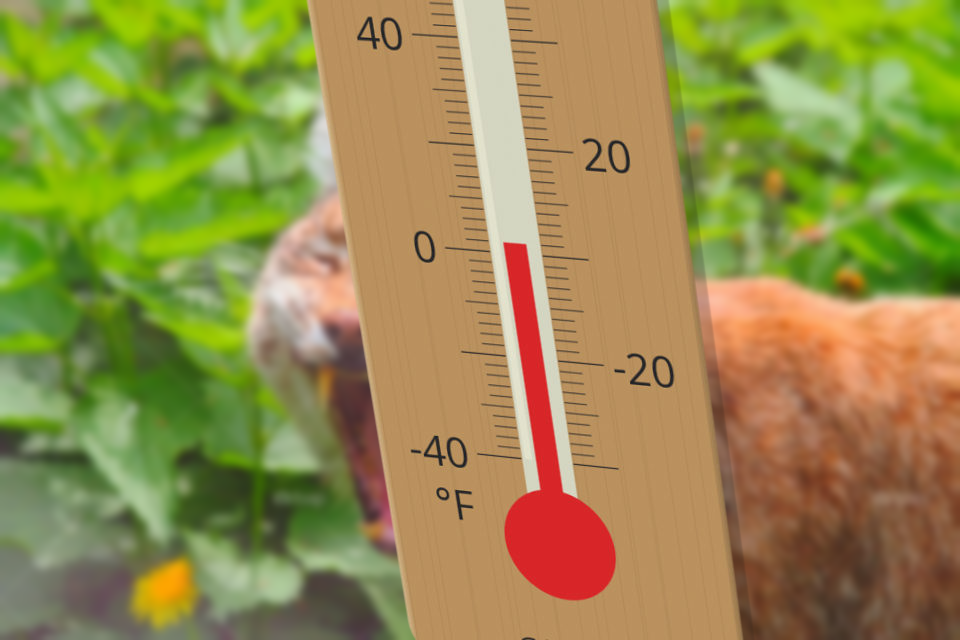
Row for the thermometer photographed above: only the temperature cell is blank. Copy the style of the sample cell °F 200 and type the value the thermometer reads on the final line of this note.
°F 2
